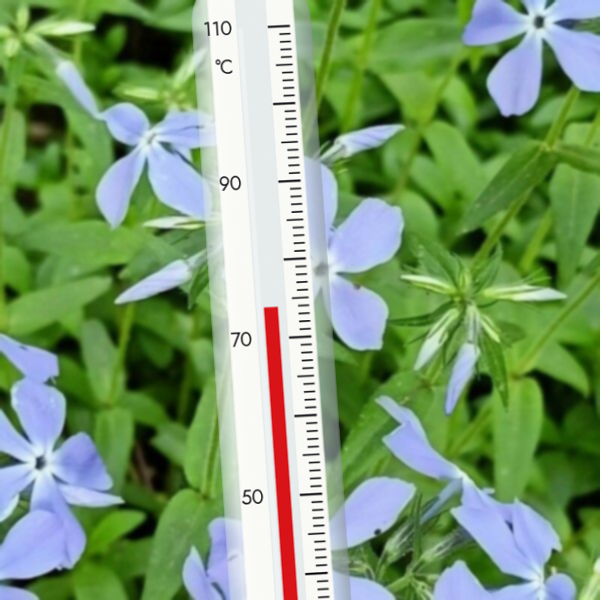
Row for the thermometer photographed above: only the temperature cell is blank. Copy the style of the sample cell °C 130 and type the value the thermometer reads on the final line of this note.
°C 74
